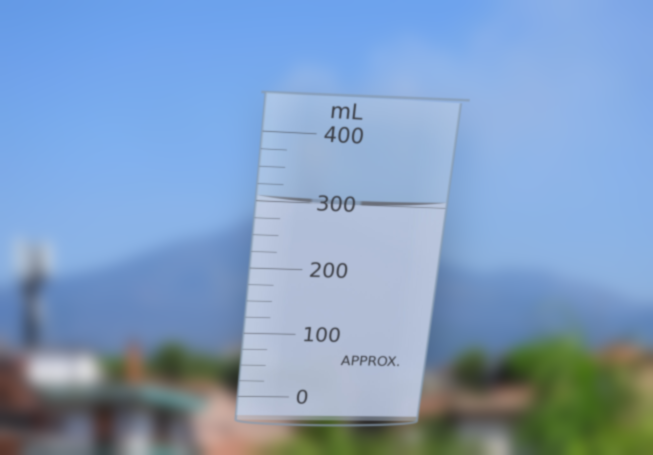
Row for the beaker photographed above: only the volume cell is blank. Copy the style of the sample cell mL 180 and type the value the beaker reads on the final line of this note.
mL 300
